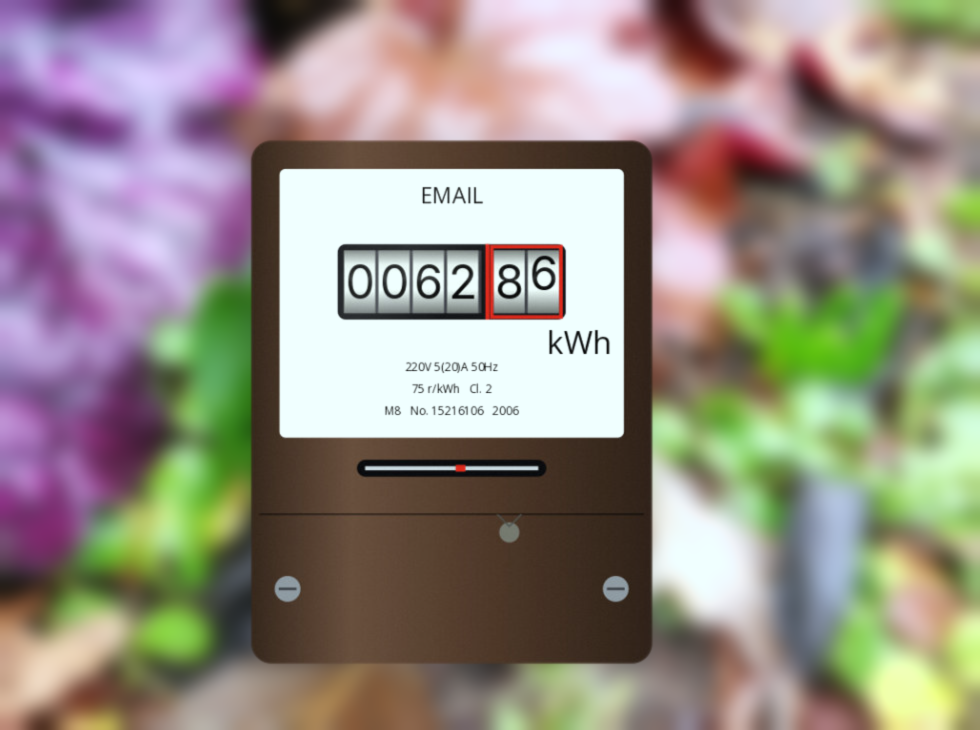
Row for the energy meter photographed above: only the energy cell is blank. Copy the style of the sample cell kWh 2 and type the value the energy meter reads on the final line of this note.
kWh 62.86
